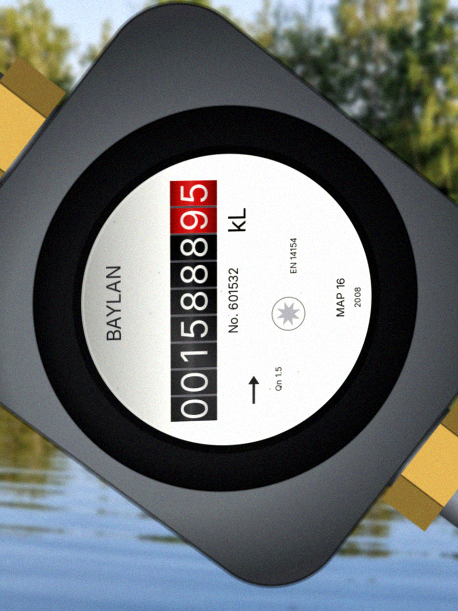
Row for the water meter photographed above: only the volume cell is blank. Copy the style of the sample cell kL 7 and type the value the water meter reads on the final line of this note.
kL 15888.95
